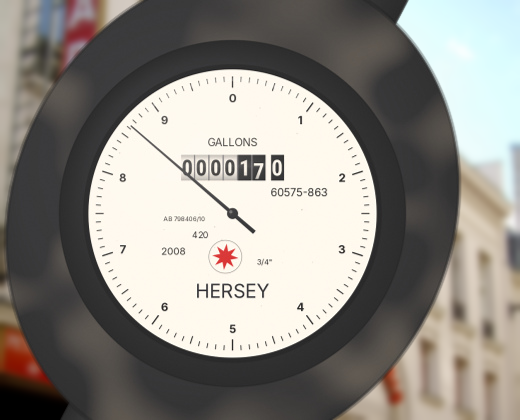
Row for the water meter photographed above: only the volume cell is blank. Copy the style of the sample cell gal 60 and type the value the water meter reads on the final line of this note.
gal 168.6
